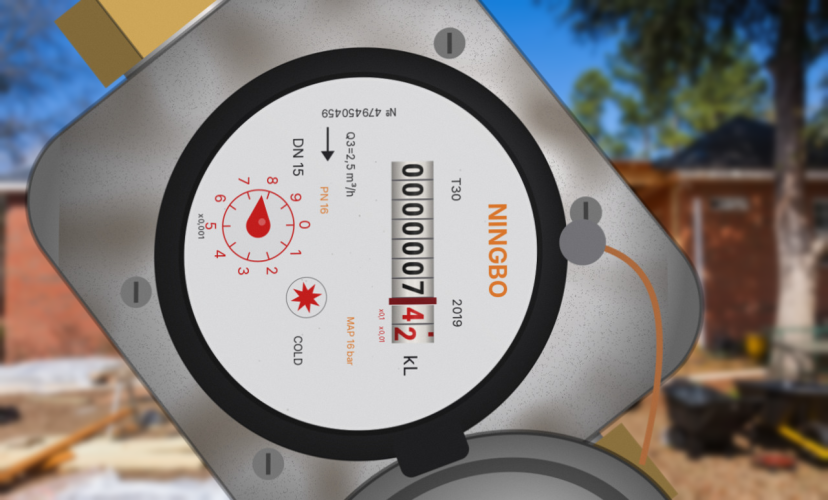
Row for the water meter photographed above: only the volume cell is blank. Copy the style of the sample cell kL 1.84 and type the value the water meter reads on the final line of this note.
kL 7.417
